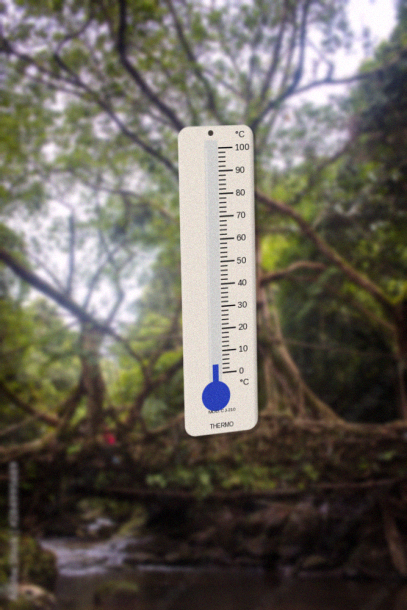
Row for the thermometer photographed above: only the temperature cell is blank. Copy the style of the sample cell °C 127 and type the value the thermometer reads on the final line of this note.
°C 4
